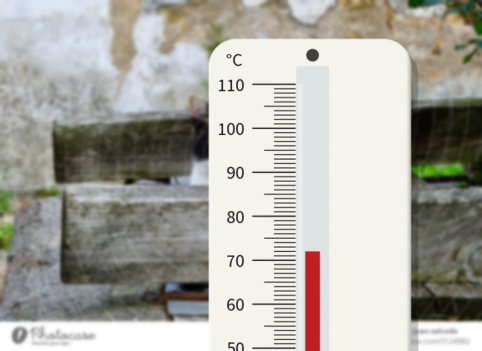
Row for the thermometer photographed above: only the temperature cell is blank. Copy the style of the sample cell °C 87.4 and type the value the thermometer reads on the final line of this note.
°C 72
